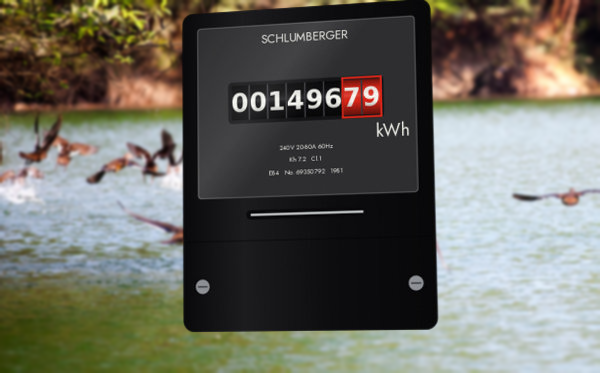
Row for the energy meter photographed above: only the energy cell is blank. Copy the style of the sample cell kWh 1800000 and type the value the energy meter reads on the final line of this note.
kWh 1496.79
